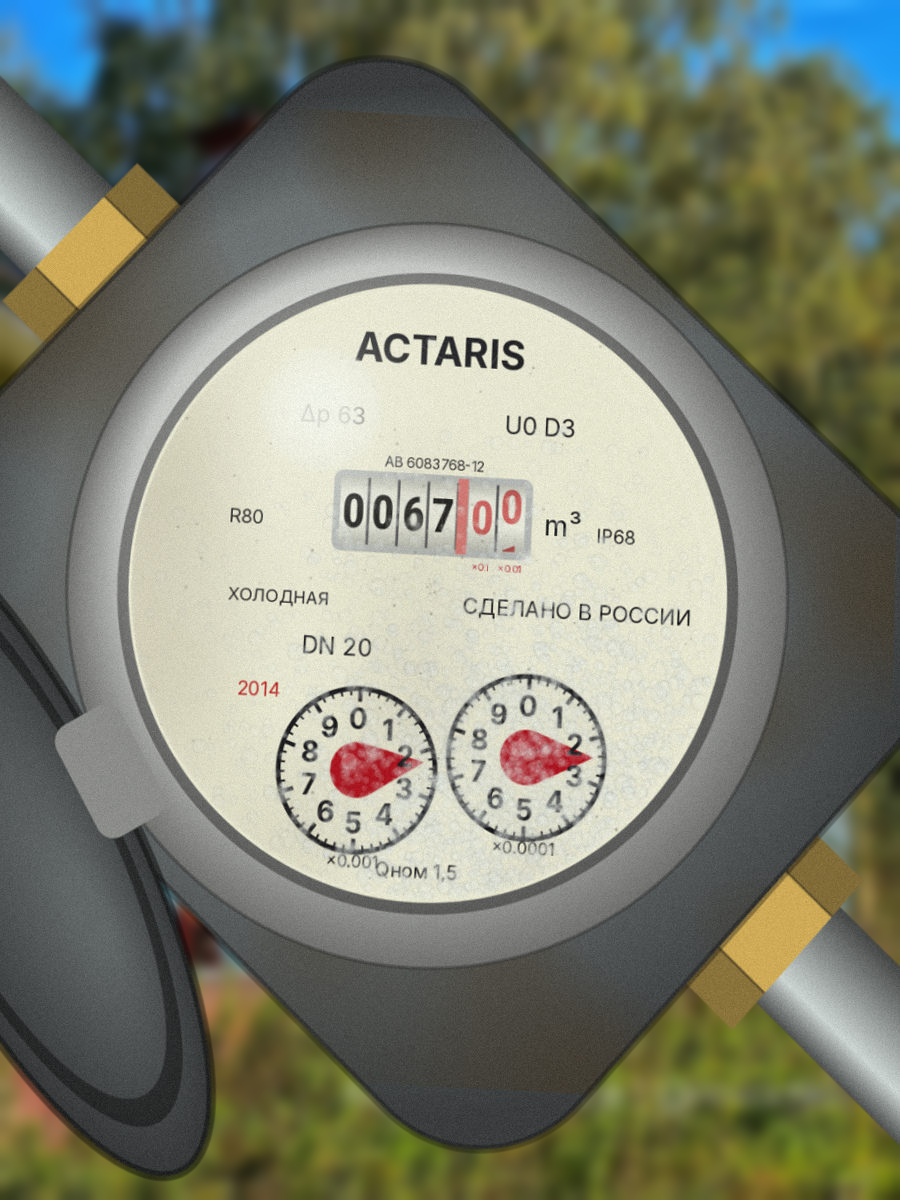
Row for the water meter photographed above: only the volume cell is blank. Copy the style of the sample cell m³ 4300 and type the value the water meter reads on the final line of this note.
m³ 67.0022
